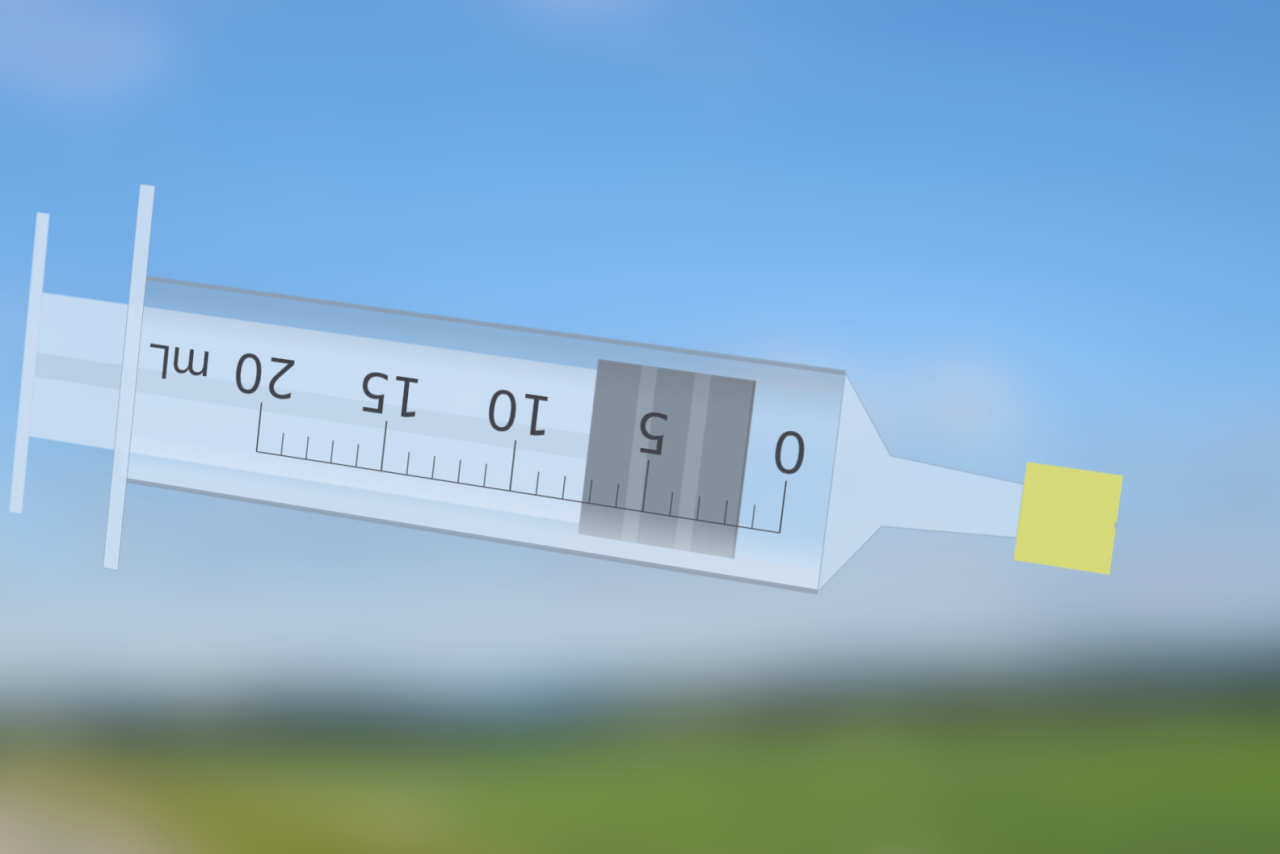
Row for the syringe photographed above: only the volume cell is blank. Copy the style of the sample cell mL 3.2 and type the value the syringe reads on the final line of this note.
mL 1.5
